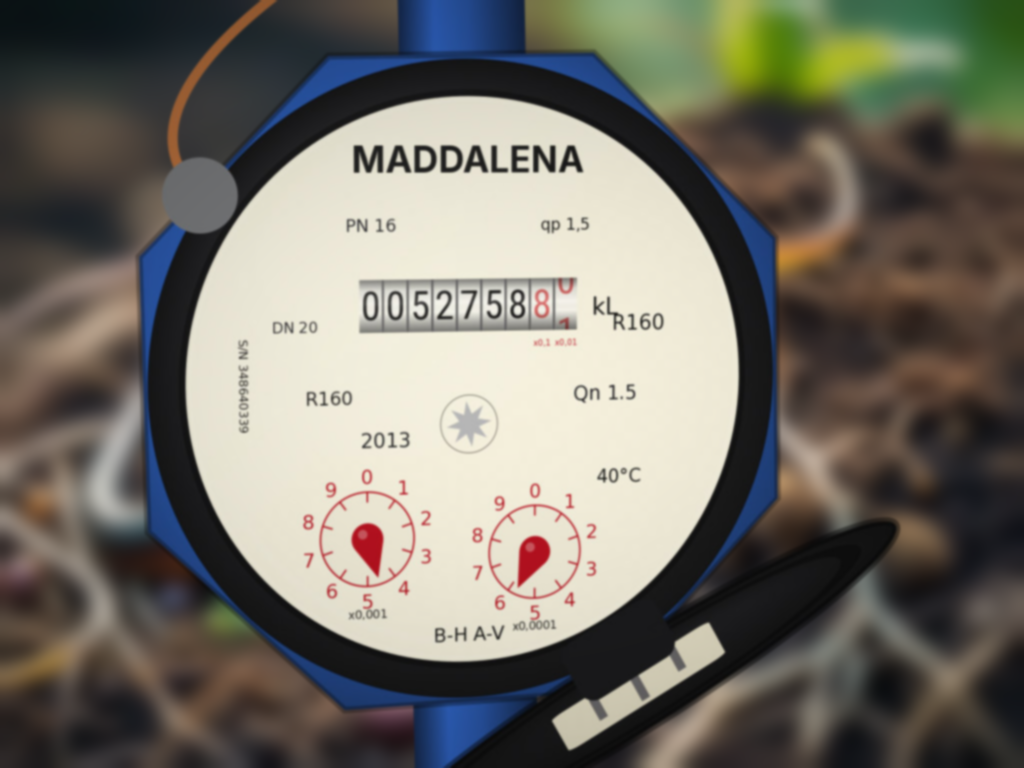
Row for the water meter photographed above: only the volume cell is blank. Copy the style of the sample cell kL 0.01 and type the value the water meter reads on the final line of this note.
kL 52758.8045
